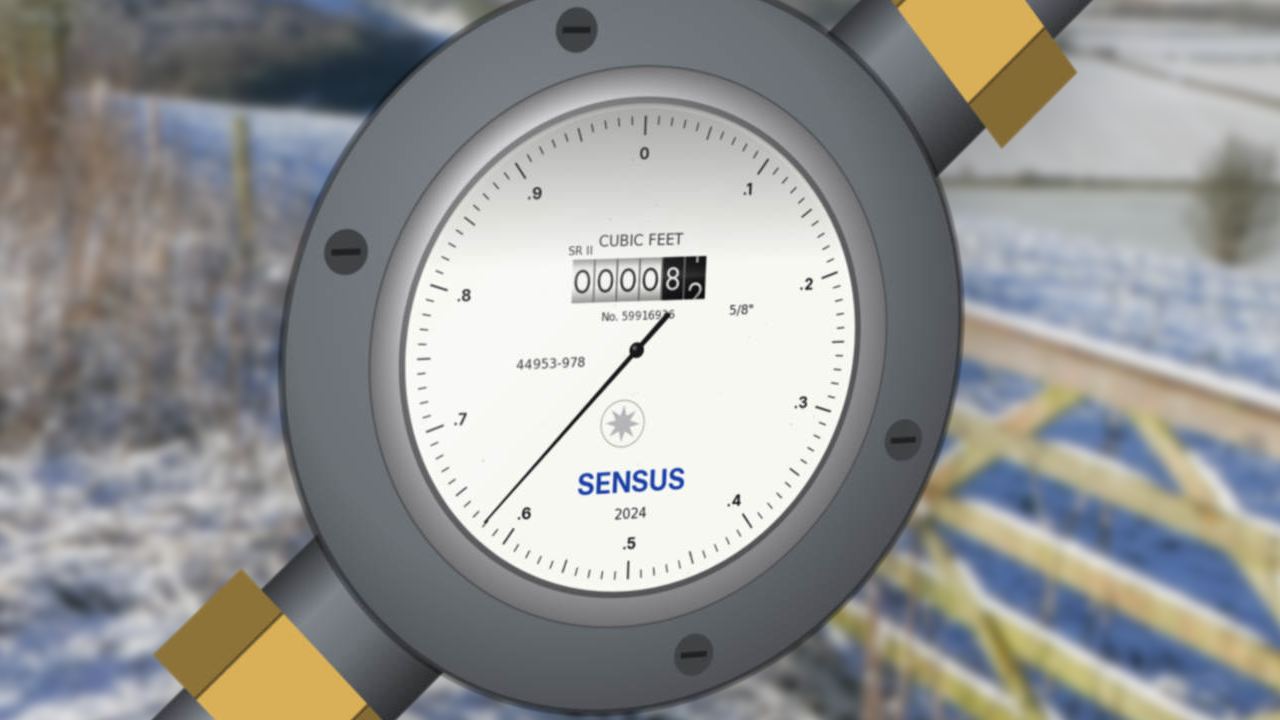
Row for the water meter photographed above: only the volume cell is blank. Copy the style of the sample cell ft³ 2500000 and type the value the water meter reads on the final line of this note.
ft³ 81.62
